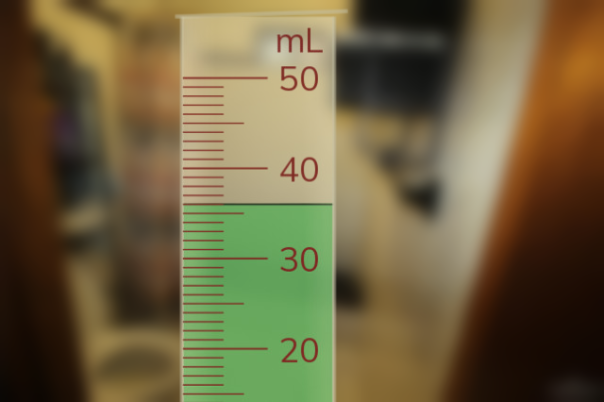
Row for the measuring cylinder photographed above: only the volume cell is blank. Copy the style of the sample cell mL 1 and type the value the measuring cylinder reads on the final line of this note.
mL 36
